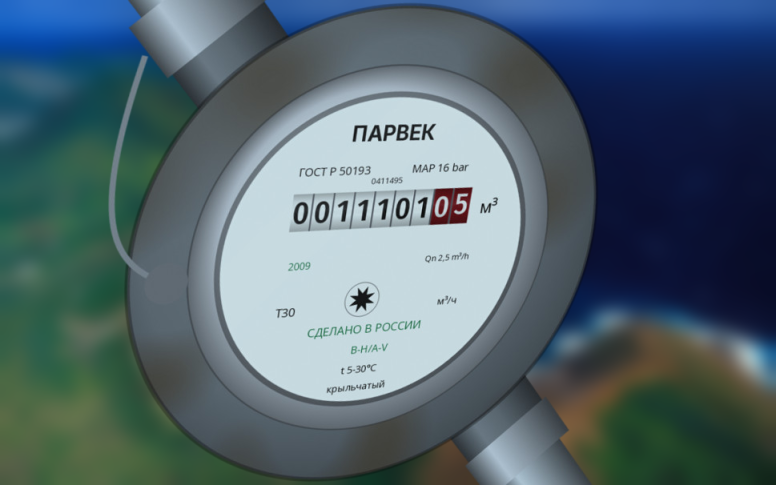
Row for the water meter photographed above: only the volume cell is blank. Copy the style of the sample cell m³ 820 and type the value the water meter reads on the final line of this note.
m³ 11101.05
